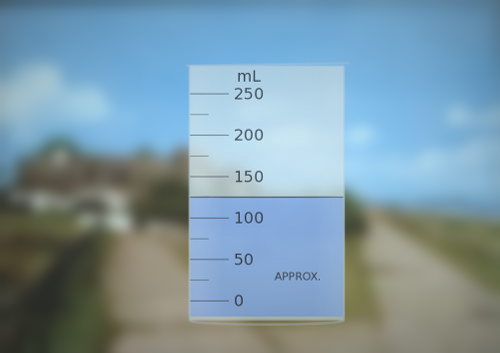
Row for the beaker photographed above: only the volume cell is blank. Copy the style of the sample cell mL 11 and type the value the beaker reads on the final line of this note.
mL 125
